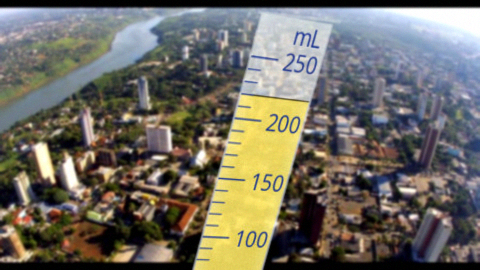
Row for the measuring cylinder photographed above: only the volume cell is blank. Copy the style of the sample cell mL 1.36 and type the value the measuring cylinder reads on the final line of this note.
mL 220
